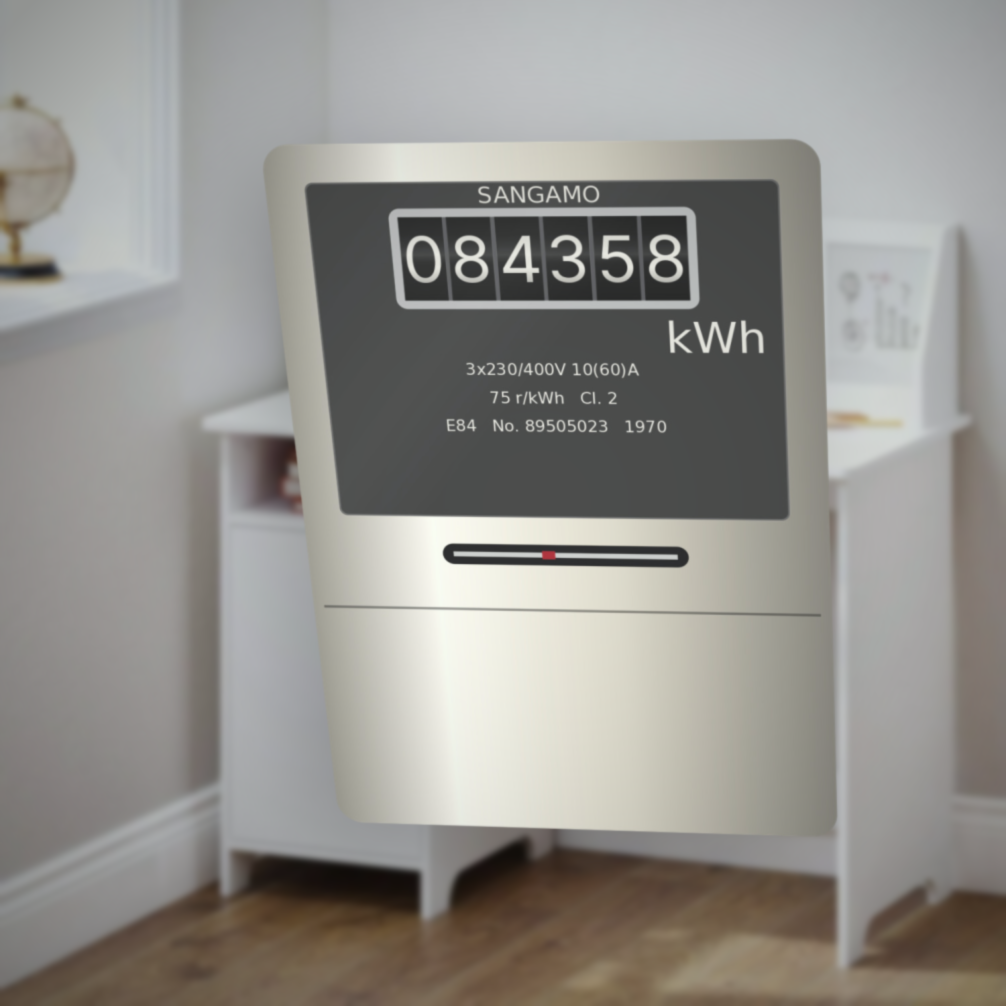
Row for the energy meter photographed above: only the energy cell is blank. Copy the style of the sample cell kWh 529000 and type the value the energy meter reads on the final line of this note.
kWh 84358
